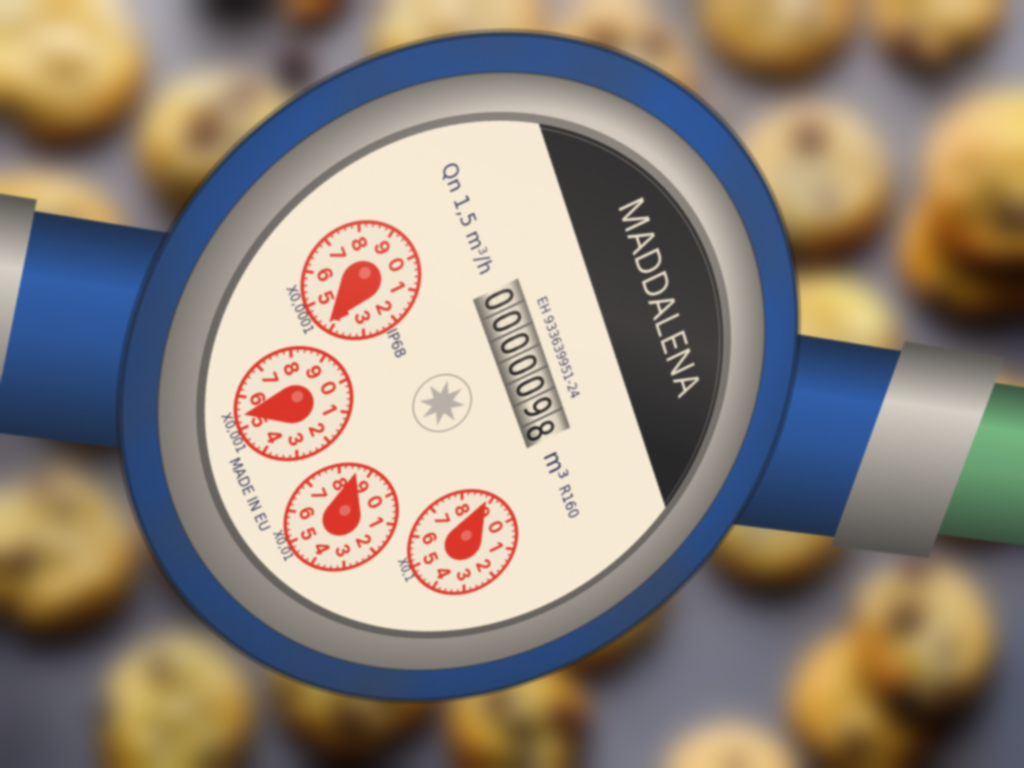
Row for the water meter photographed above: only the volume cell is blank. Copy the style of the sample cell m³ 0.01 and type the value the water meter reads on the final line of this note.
m³ 97.8854
